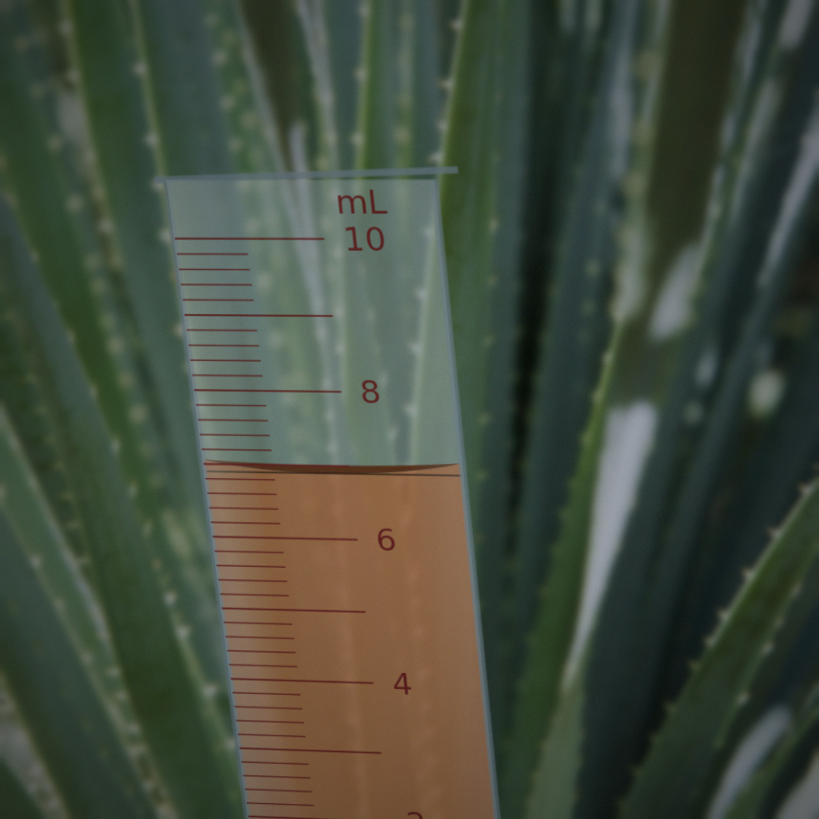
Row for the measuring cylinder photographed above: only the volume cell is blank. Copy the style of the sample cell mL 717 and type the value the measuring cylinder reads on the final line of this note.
mL 6.9
